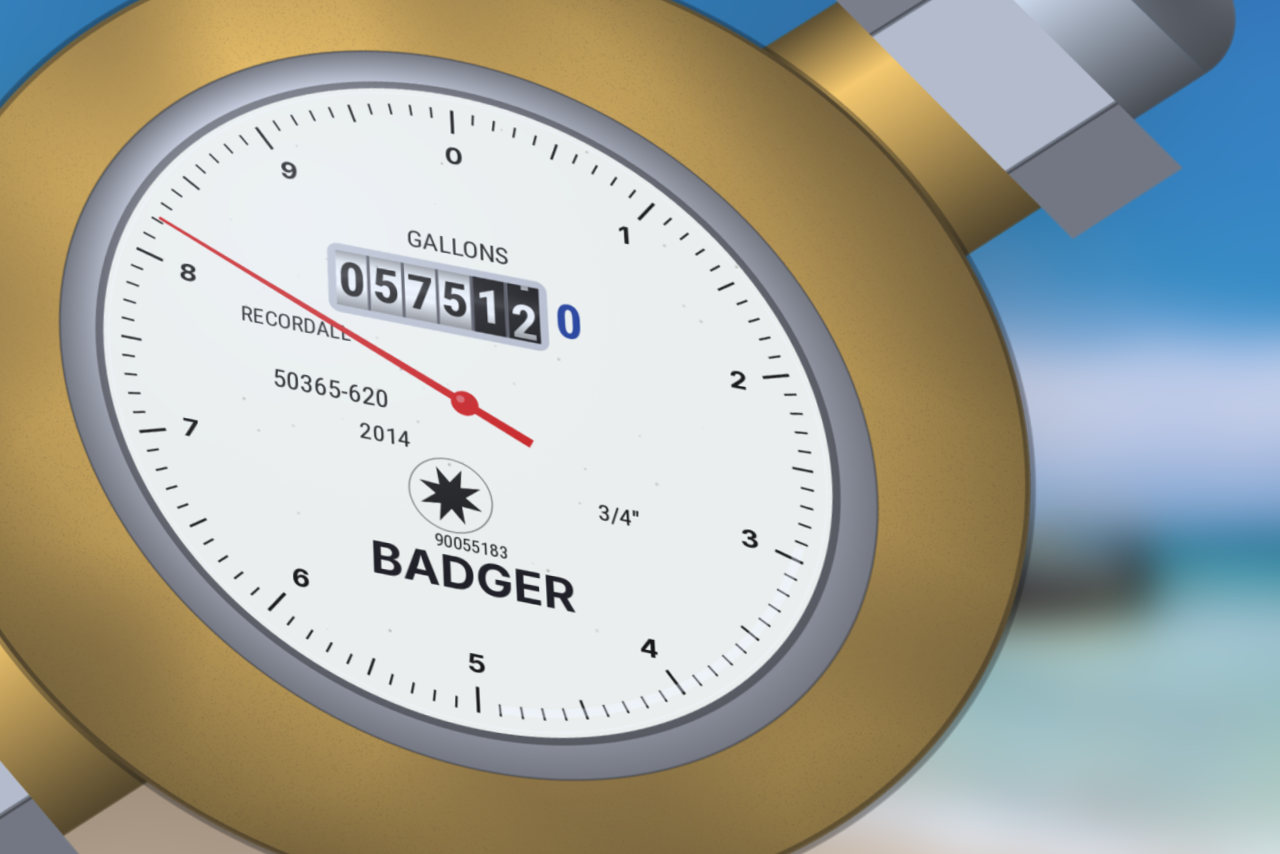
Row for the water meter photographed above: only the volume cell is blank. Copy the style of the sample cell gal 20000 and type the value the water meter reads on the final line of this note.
gal 575118.2
